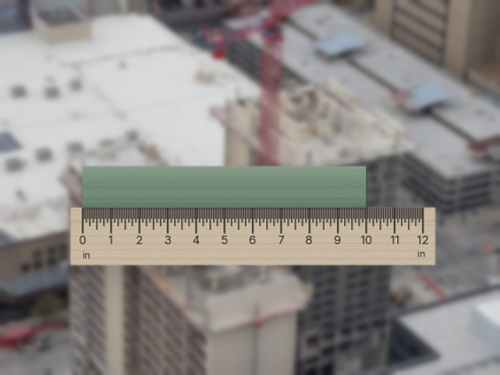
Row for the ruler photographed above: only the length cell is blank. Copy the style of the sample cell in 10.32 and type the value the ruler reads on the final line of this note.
in 10
